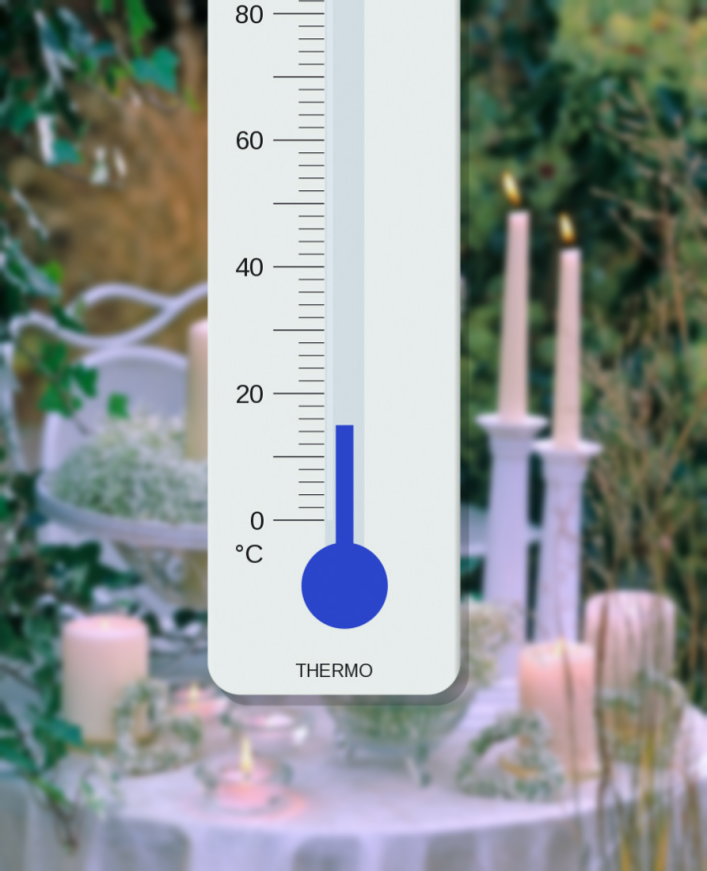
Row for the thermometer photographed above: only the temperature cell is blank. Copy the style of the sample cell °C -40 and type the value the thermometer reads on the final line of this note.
°C 15
